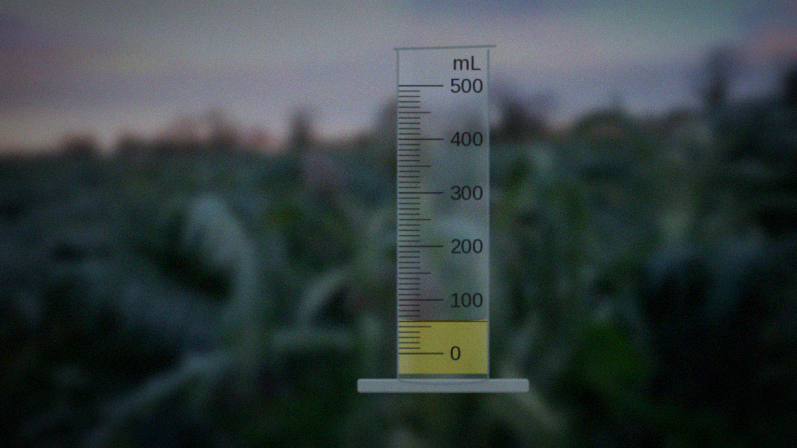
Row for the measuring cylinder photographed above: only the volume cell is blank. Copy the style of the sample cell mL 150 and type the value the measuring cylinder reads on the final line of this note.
mL 60
